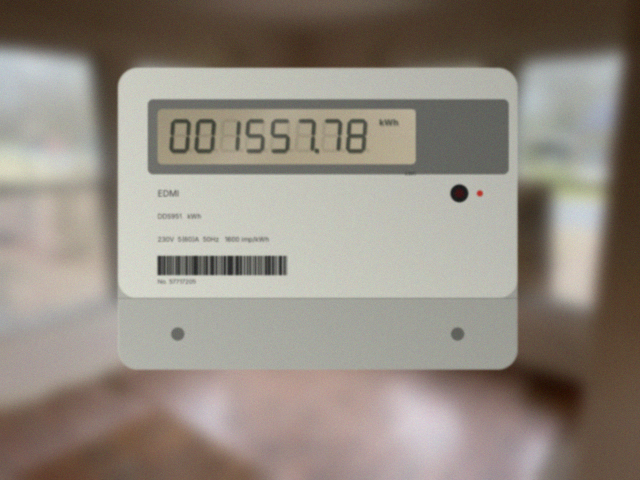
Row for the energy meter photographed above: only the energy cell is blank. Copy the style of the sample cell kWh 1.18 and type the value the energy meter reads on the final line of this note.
kWh 1557.78
